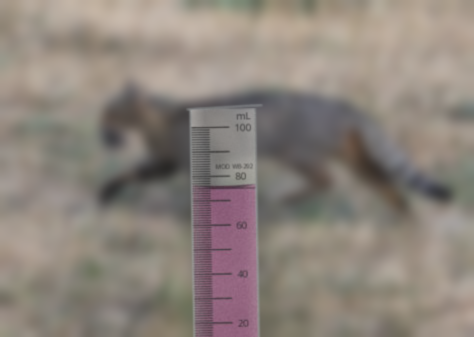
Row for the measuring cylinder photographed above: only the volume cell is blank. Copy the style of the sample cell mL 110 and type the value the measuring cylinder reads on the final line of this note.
mL 75
